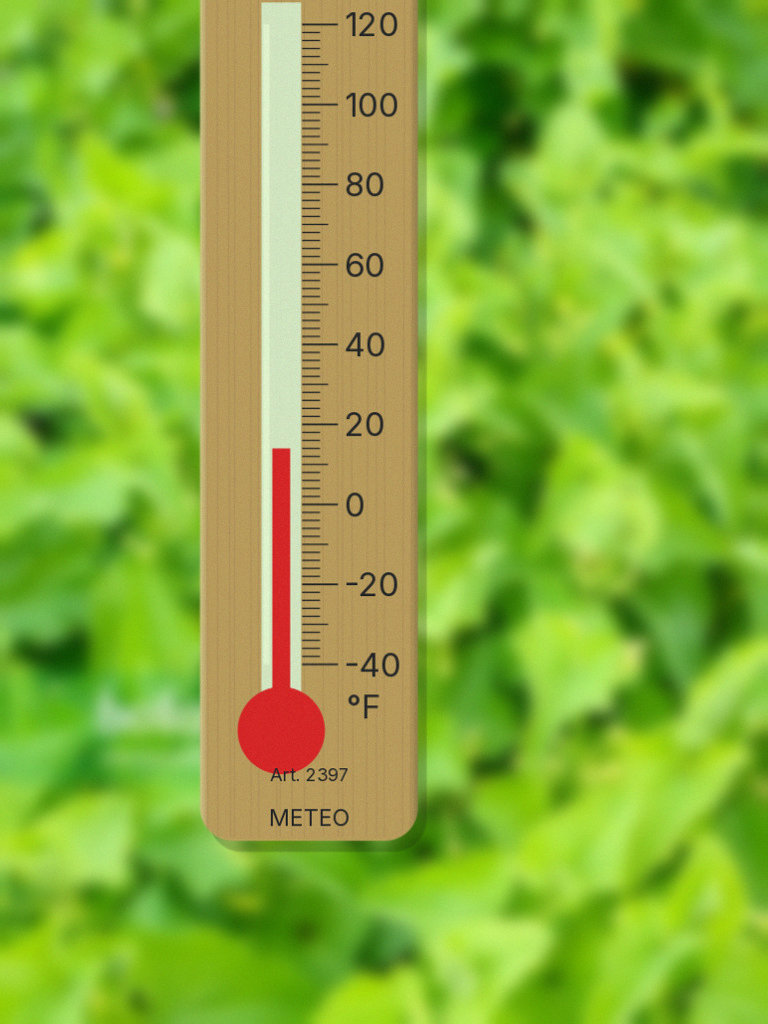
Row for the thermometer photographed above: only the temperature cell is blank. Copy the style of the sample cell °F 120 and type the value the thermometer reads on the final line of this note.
°F 14
